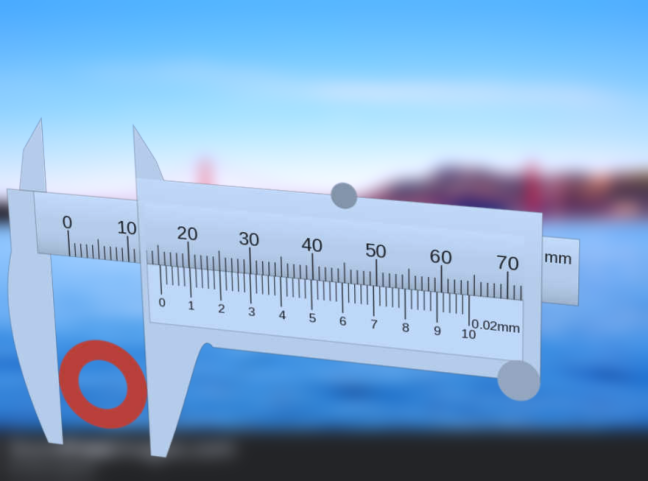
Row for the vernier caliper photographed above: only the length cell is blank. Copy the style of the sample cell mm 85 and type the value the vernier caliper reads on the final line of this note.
mm 15.2
